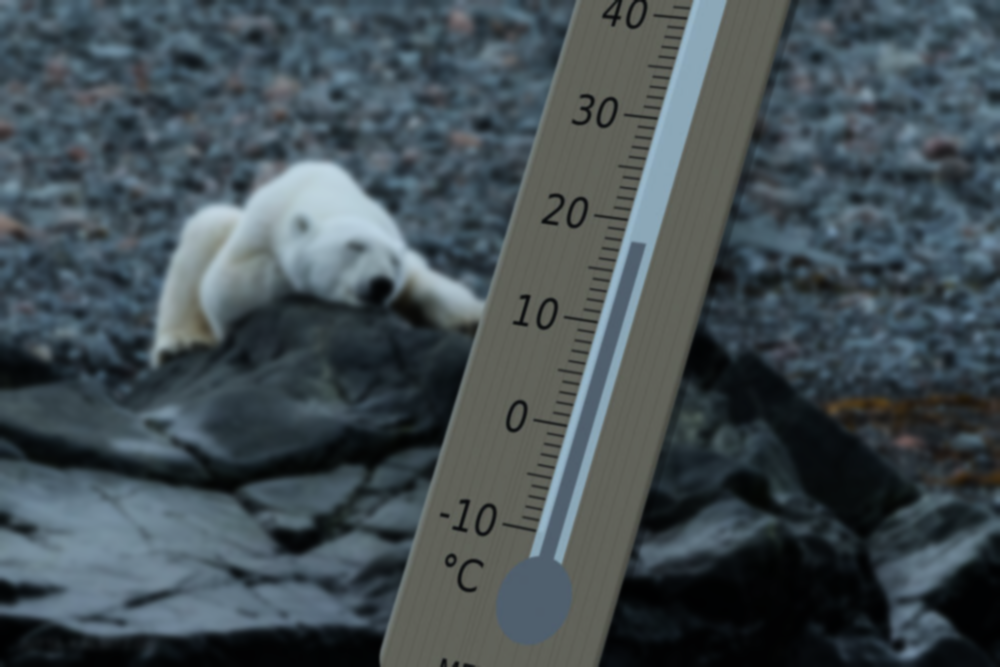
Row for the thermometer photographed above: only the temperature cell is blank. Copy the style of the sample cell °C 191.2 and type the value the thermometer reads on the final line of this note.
°C 18
